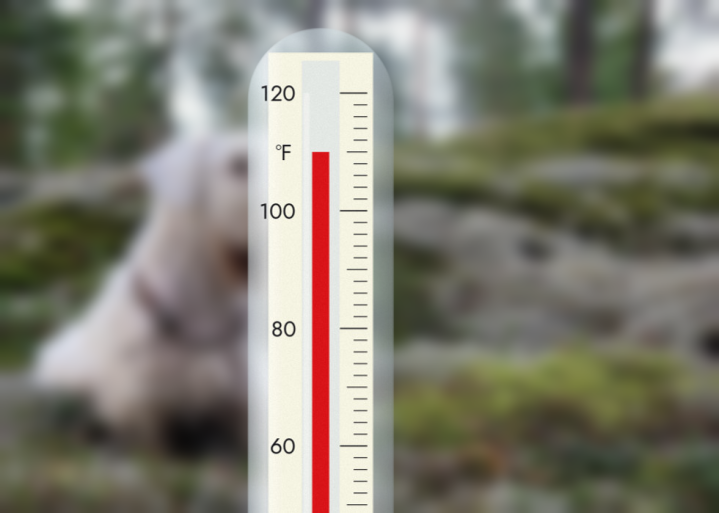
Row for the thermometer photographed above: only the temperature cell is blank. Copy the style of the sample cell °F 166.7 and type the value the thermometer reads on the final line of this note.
°F 110
